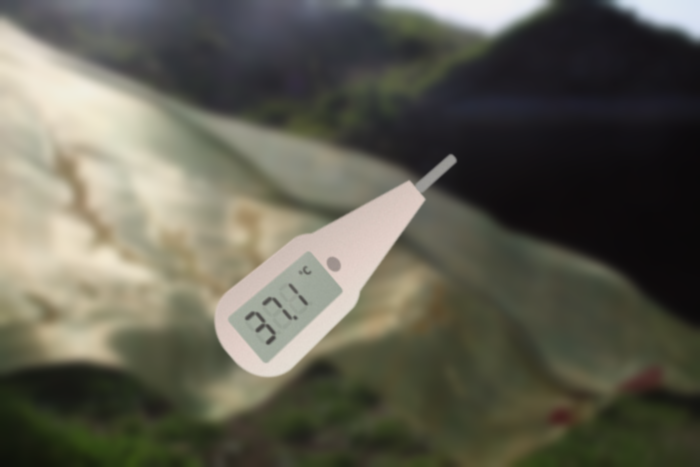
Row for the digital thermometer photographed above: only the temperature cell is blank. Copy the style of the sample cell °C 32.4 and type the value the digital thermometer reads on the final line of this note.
°C 37.1
